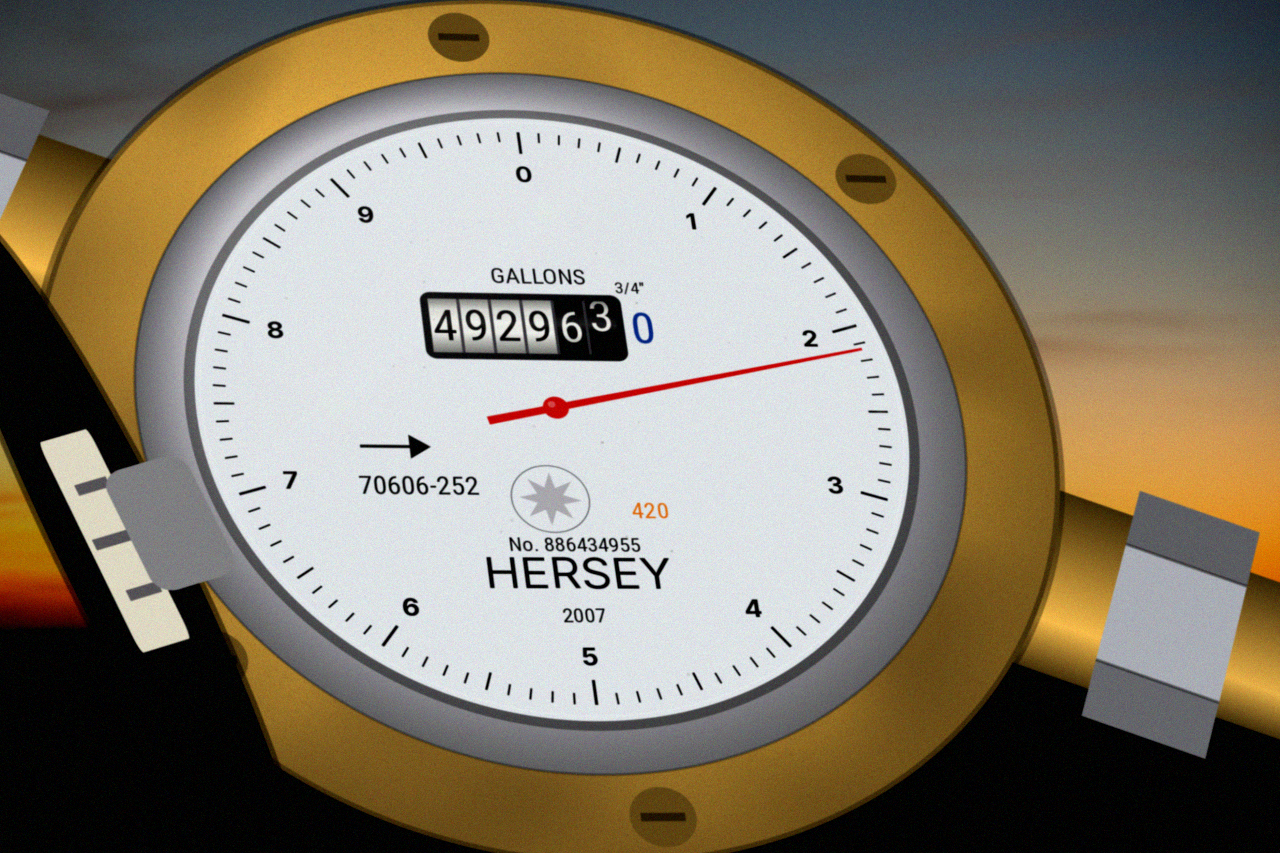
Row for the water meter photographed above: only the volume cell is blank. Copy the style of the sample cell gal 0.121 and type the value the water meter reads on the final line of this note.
gal 4929632.1
